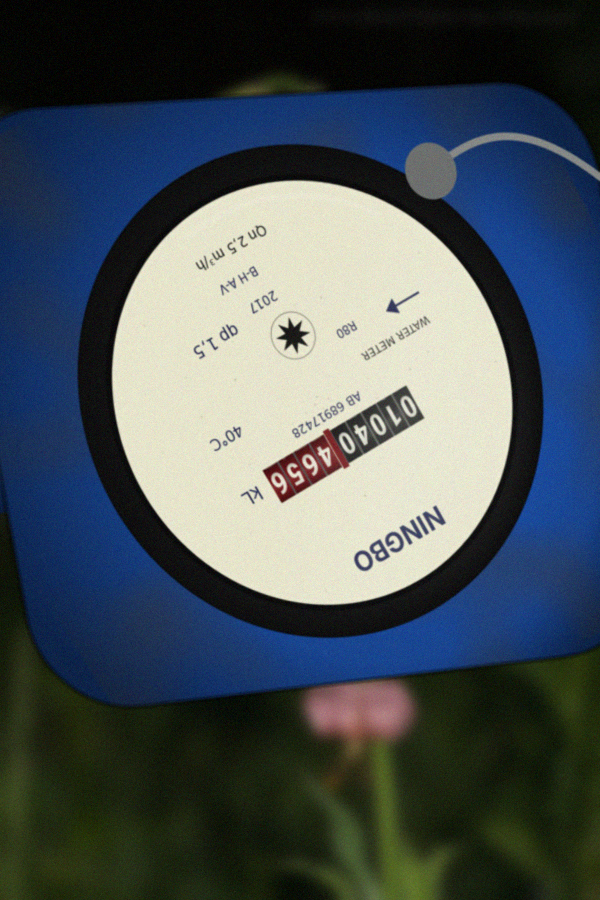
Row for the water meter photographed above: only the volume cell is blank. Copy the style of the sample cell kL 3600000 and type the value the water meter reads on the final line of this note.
kL 1040.4656
